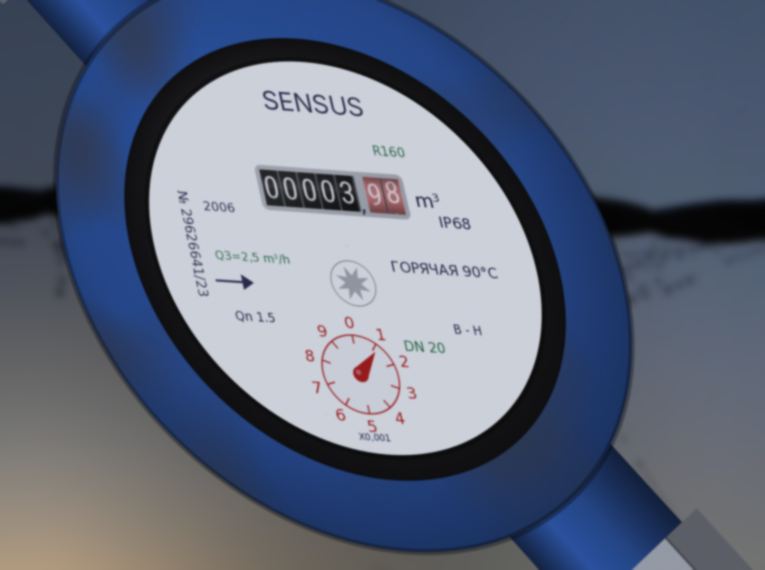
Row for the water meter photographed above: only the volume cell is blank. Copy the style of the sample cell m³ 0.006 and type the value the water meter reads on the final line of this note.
m³ 3.981
